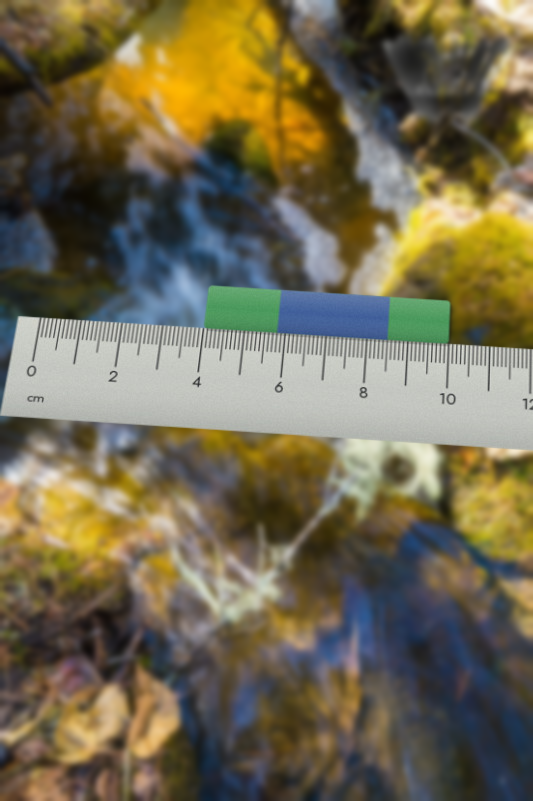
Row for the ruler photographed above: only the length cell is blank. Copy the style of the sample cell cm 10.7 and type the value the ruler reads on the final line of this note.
cm 6
